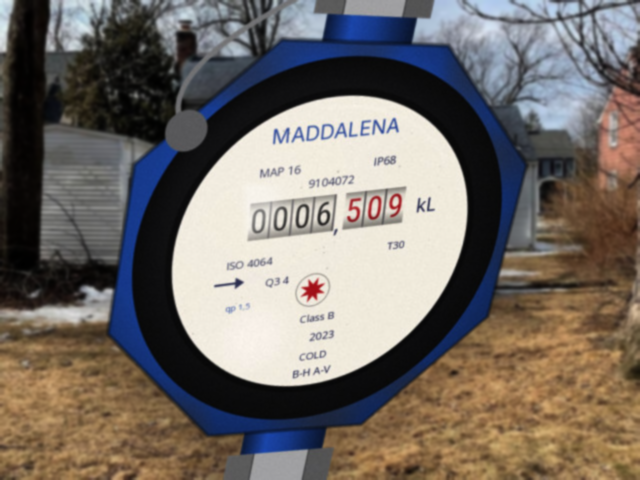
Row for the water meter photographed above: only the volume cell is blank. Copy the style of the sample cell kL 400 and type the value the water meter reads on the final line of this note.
kL 6.509
